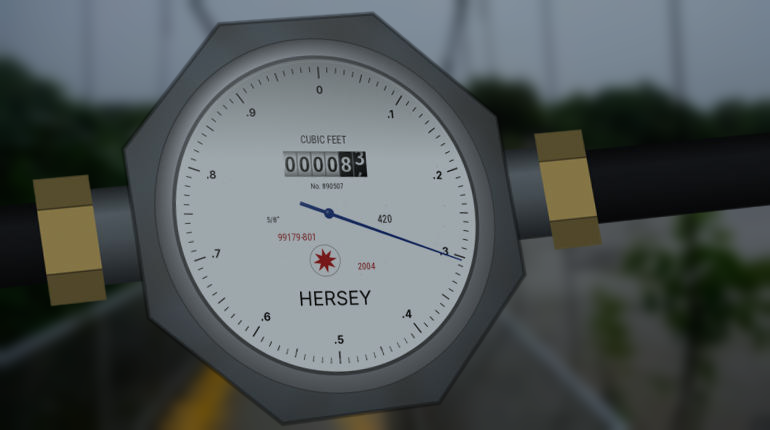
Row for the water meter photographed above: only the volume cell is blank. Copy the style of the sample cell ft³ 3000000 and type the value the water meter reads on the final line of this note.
ft³ 83.30
